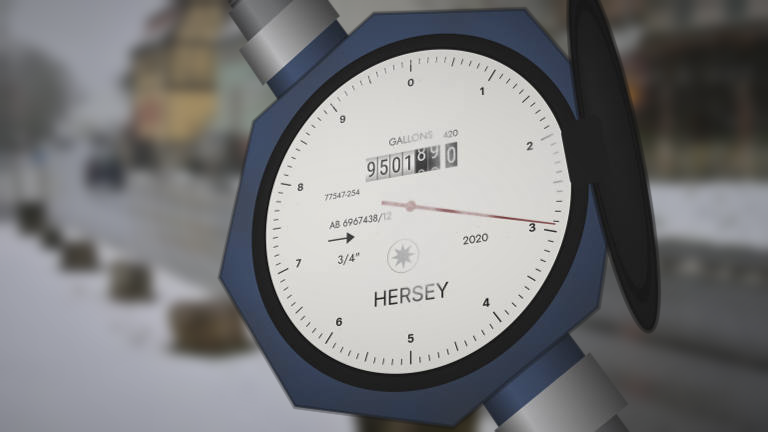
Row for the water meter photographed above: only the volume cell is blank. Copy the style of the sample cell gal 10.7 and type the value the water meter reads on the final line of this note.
gal 9501892.9
